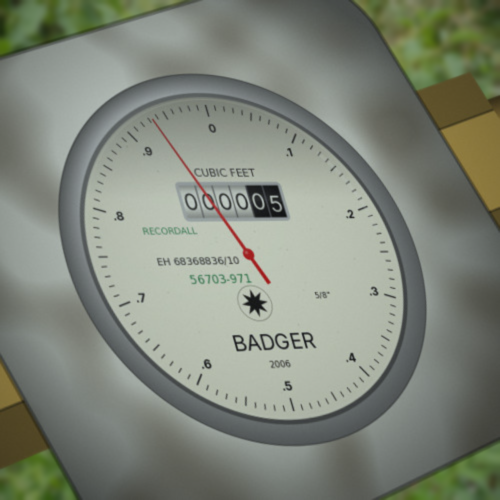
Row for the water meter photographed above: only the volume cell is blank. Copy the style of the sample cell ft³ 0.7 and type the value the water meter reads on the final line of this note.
ft³ 4.93
